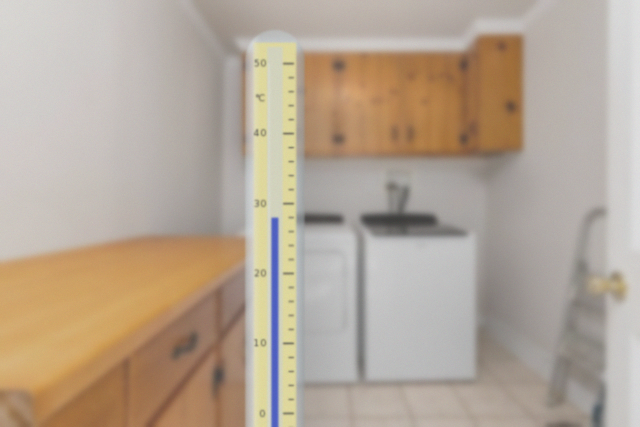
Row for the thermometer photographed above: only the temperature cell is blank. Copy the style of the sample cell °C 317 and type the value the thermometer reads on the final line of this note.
°C 28
